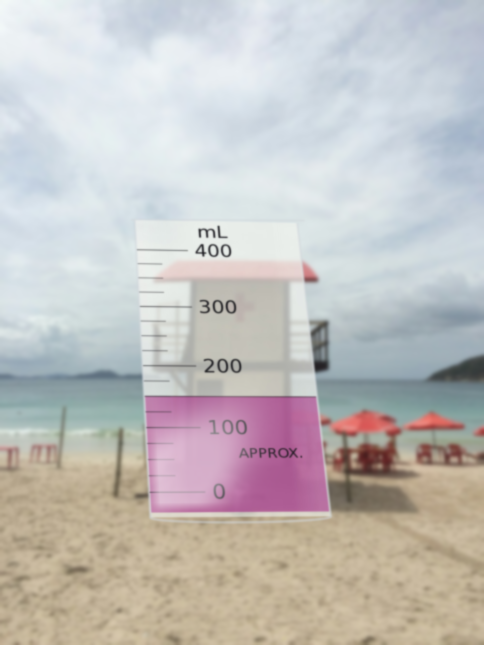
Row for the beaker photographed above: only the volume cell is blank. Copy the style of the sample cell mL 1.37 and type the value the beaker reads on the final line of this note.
mL 150
